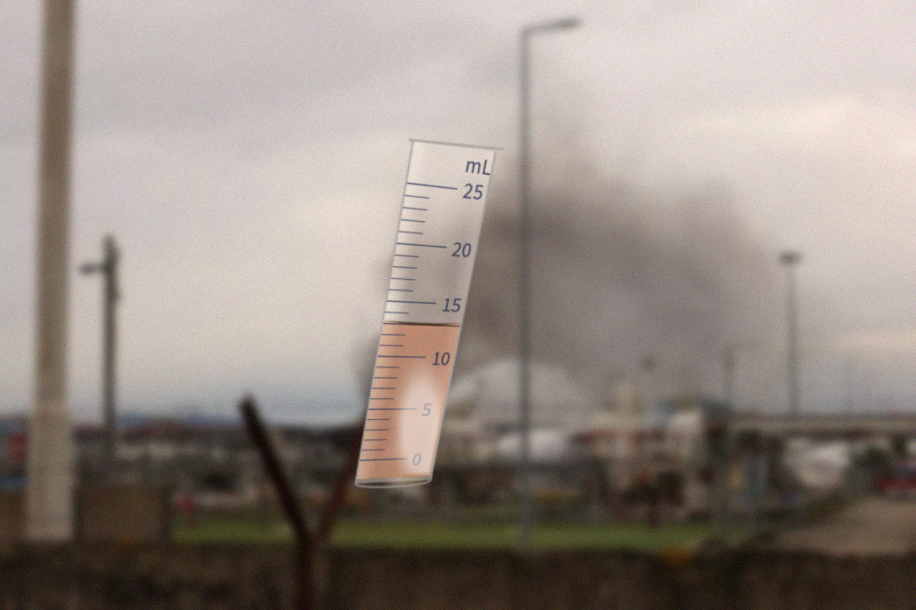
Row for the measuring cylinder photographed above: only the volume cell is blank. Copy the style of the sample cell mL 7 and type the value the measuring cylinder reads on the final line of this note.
mL 13
